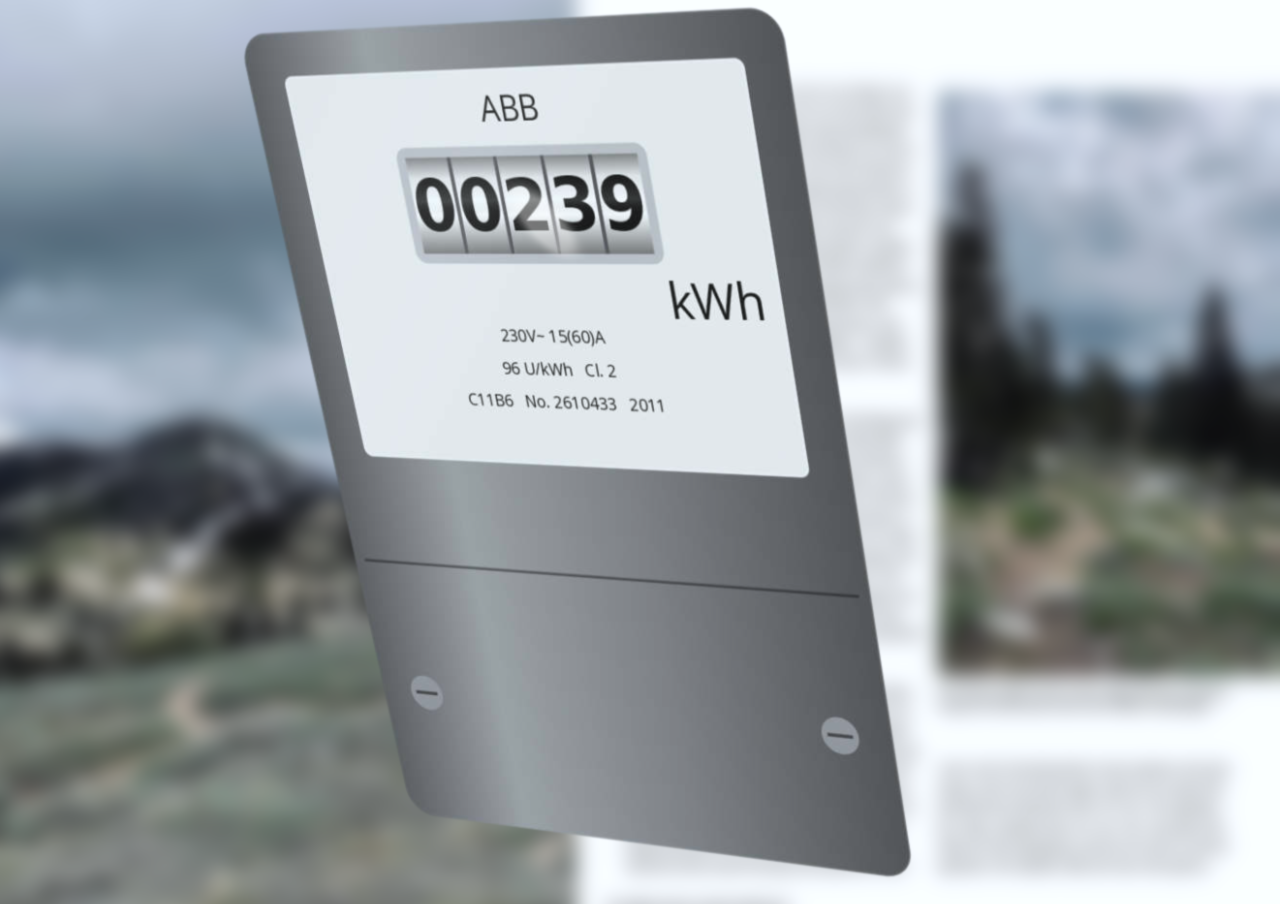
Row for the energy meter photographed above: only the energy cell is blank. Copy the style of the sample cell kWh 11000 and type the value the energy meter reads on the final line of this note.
kWh 239
